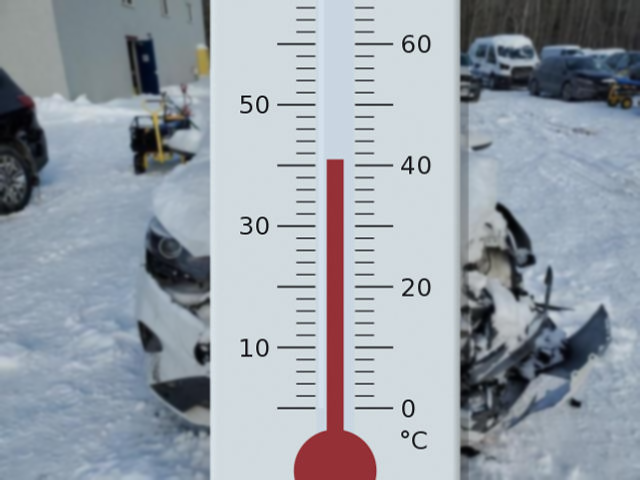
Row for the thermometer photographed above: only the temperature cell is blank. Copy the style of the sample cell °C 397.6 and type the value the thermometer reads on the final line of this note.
°C 41
